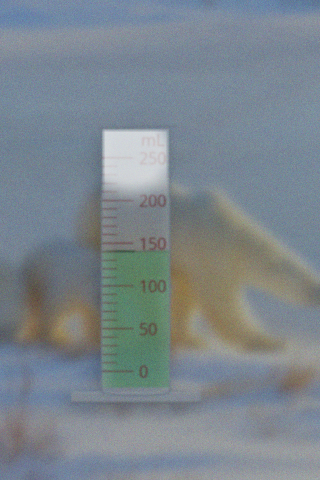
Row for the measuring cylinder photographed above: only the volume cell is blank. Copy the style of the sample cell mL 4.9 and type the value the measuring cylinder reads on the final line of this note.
mL 140
